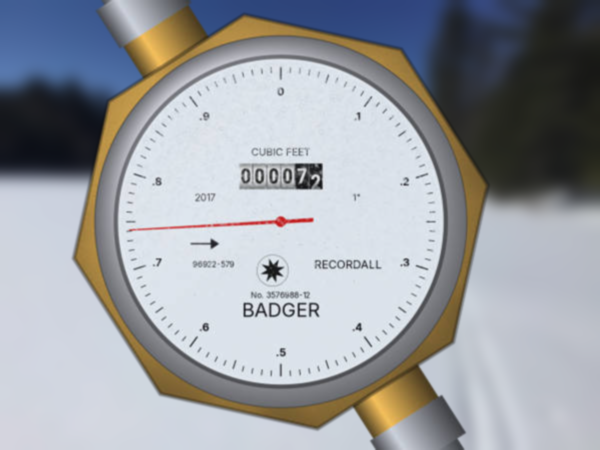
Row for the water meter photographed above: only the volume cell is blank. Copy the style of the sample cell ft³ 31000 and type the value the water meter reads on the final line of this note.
ft³ 71.74
